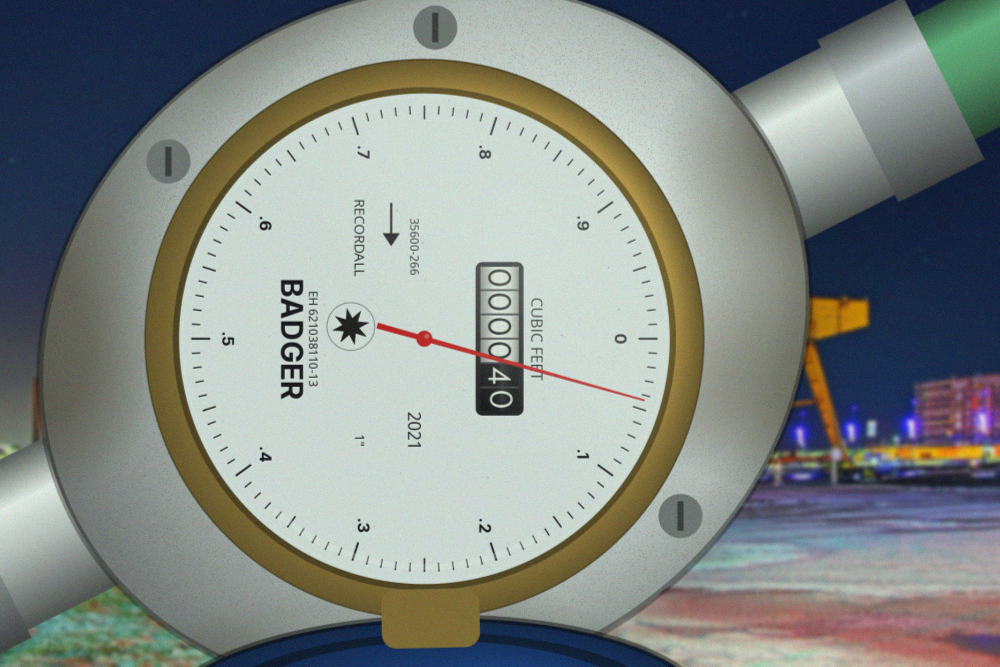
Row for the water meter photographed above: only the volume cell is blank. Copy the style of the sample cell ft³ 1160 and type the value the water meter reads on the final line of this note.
ft³ 40.04
